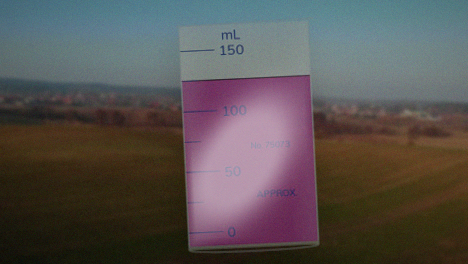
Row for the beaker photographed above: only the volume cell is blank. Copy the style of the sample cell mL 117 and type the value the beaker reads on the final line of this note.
mL 125
